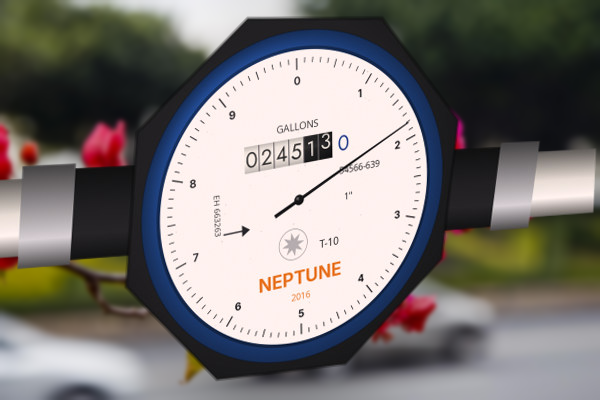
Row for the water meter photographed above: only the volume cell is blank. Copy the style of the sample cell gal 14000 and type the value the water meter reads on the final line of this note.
gal 245131.8
